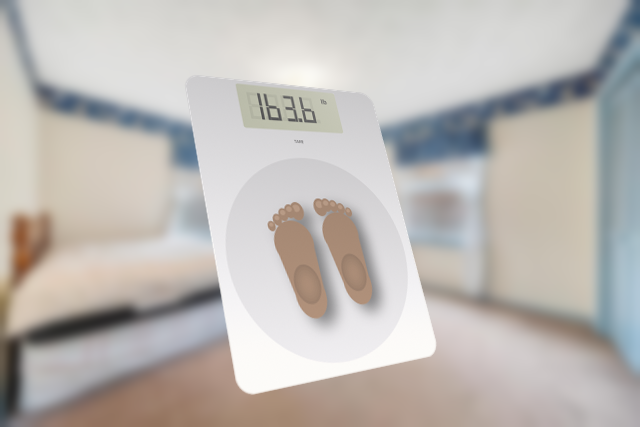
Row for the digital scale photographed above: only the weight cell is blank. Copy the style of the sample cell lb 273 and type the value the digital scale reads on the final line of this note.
lb 163.6
